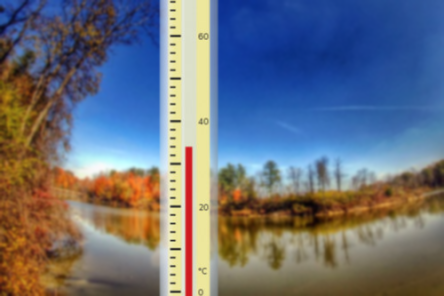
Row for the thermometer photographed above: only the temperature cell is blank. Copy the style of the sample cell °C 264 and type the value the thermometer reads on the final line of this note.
°C 34
